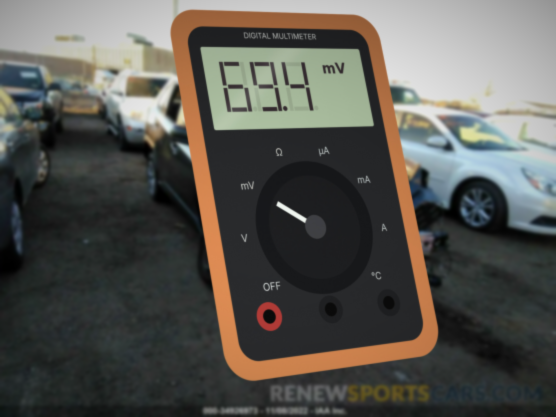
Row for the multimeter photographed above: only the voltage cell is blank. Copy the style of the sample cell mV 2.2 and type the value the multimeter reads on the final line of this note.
mV 69.4
